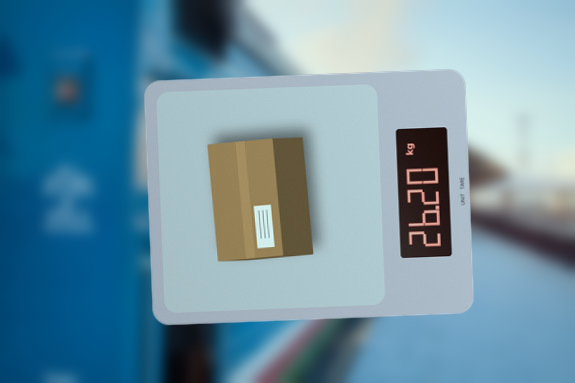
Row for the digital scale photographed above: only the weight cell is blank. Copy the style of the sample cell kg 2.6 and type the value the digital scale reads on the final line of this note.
kg 26.20
